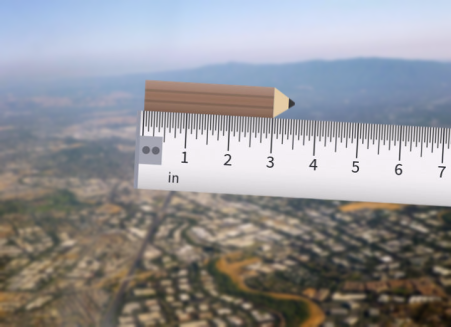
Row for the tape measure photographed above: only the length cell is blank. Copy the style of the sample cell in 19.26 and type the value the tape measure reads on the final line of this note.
in 3.5
